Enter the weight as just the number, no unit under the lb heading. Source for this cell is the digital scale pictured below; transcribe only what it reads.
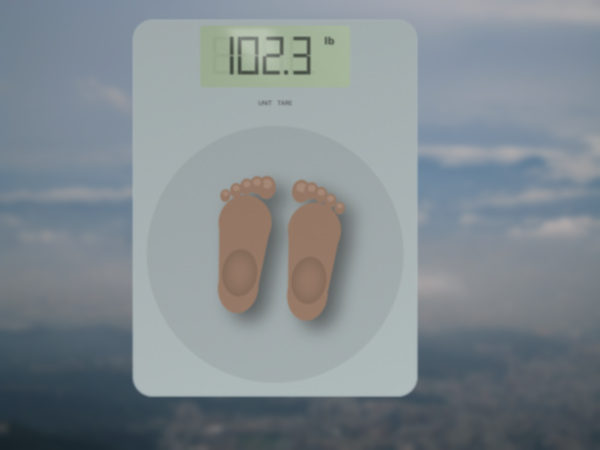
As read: 102.3
